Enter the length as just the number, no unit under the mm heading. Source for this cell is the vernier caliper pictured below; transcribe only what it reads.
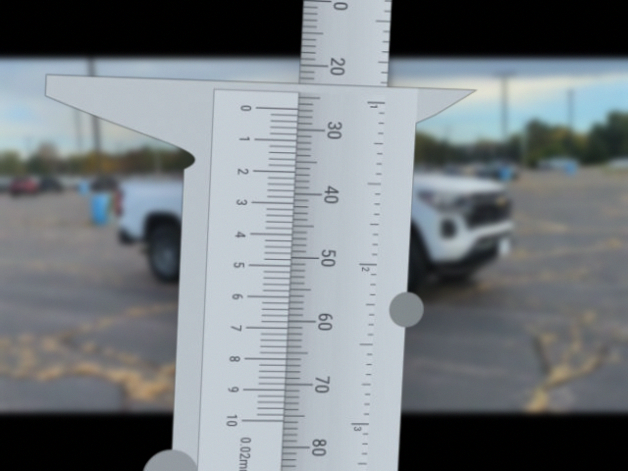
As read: 26.8
